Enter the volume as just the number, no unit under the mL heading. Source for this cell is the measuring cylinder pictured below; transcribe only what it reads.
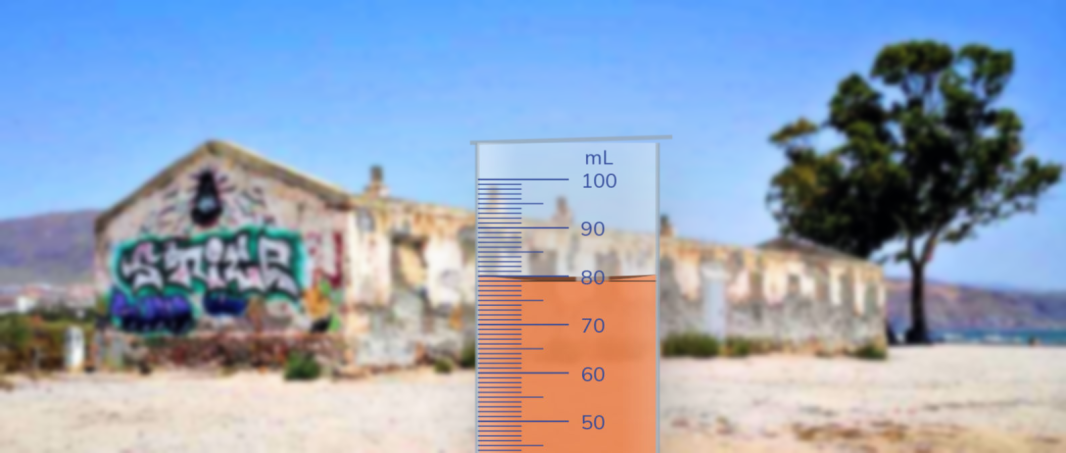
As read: 79
